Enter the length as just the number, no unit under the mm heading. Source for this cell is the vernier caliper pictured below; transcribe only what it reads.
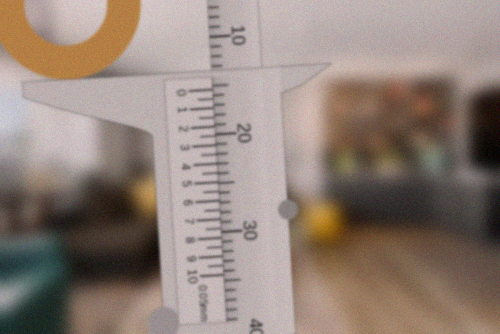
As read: 15.4
